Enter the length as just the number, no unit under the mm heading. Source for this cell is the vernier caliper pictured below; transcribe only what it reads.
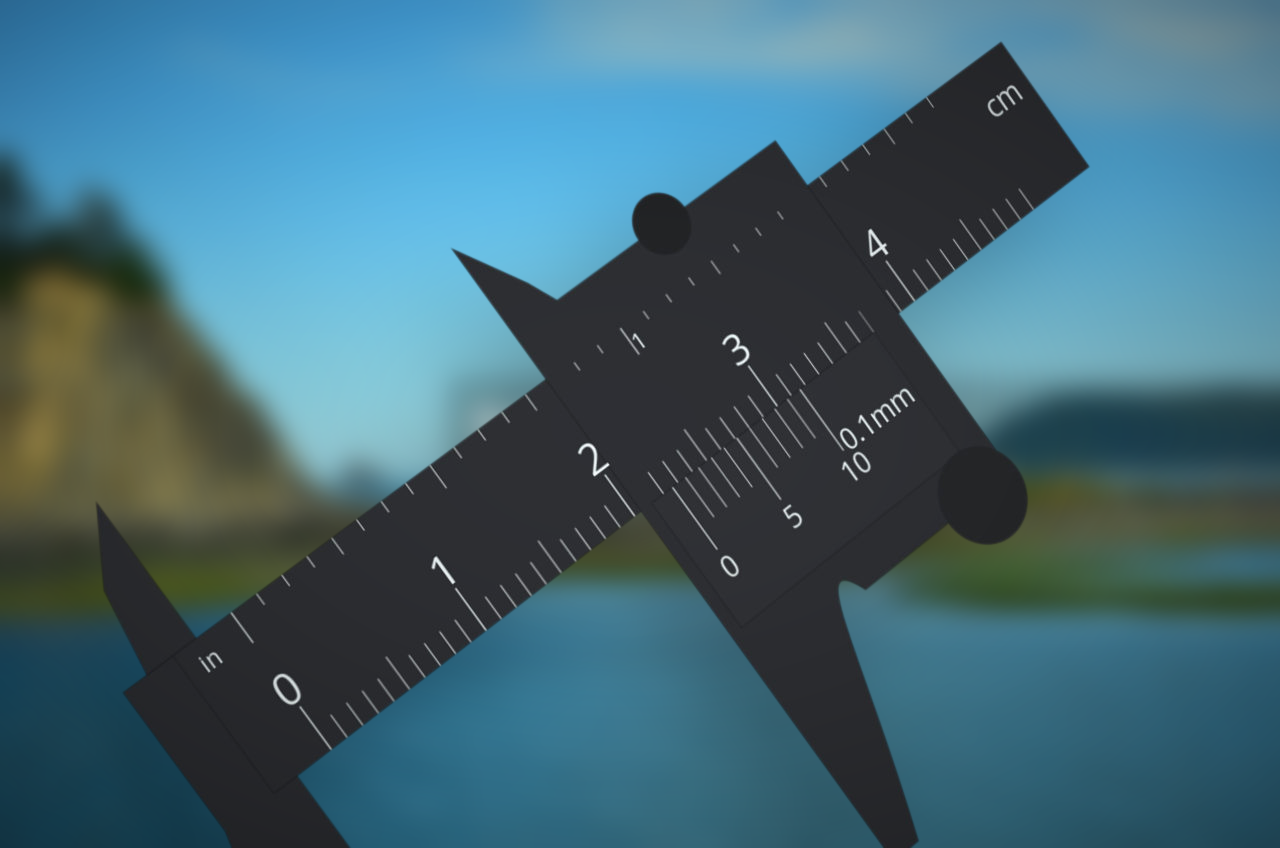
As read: 22.6
